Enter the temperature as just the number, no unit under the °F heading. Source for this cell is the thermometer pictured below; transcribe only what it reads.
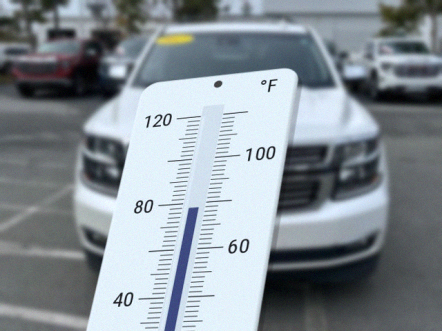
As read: 78
